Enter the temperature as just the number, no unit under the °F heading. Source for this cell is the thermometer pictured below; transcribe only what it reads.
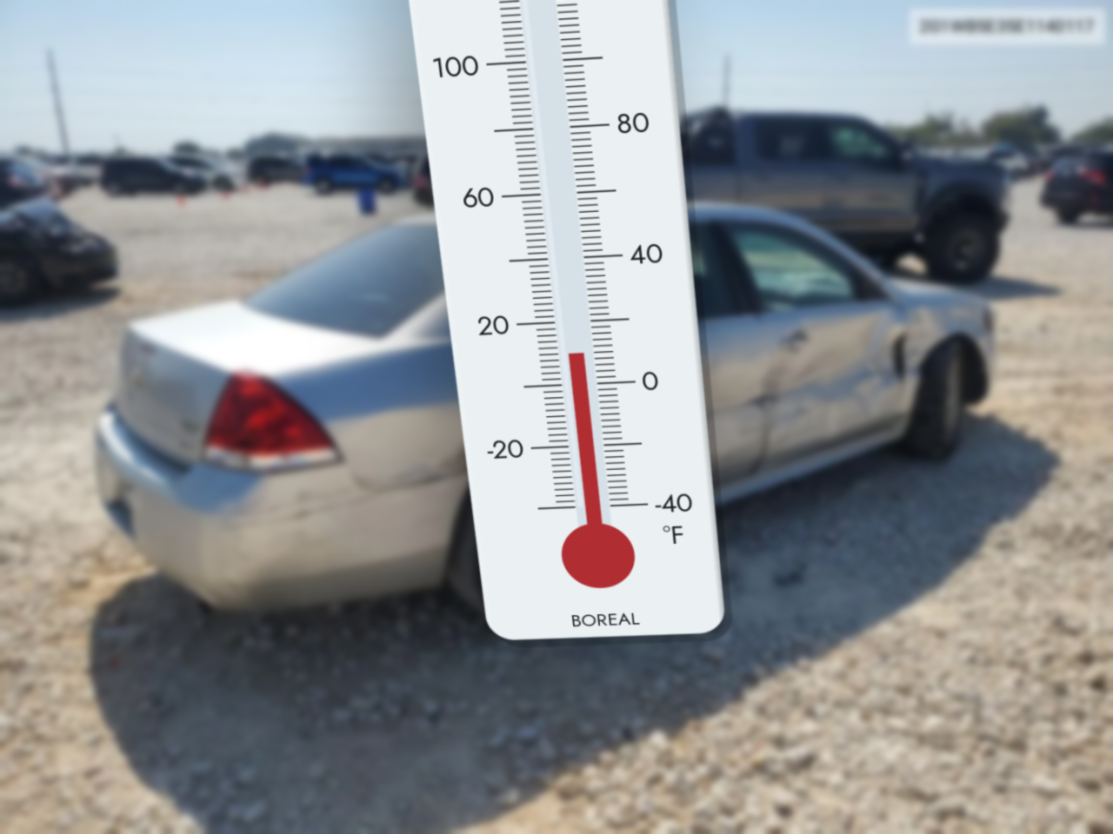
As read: 10
